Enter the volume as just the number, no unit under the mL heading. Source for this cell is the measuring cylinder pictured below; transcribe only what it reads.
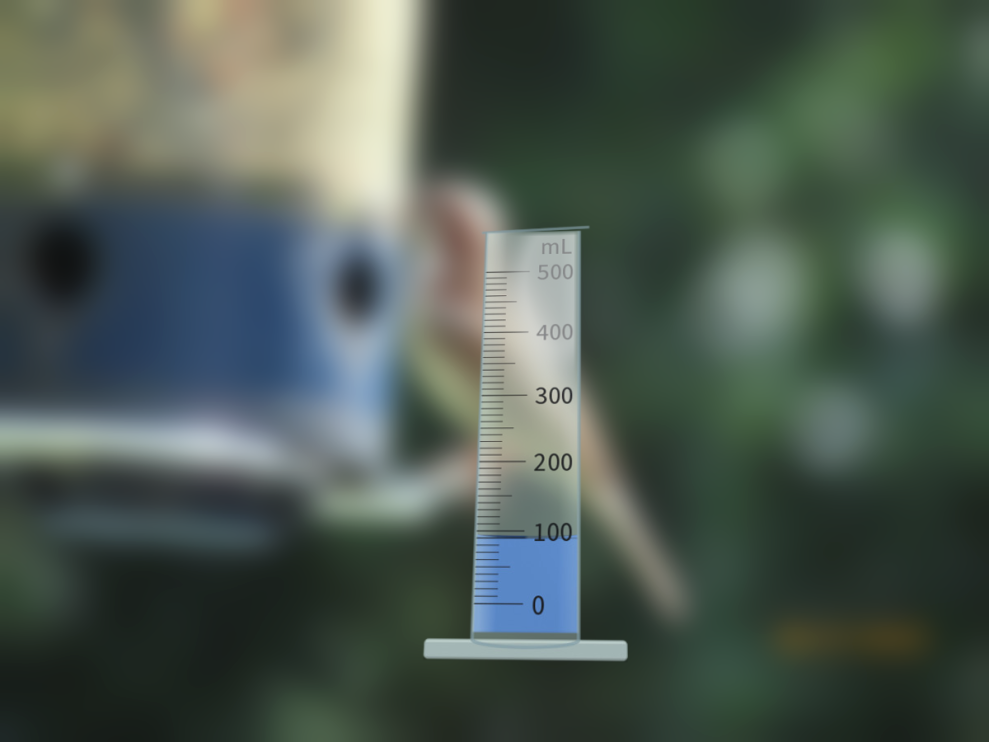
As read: 90
